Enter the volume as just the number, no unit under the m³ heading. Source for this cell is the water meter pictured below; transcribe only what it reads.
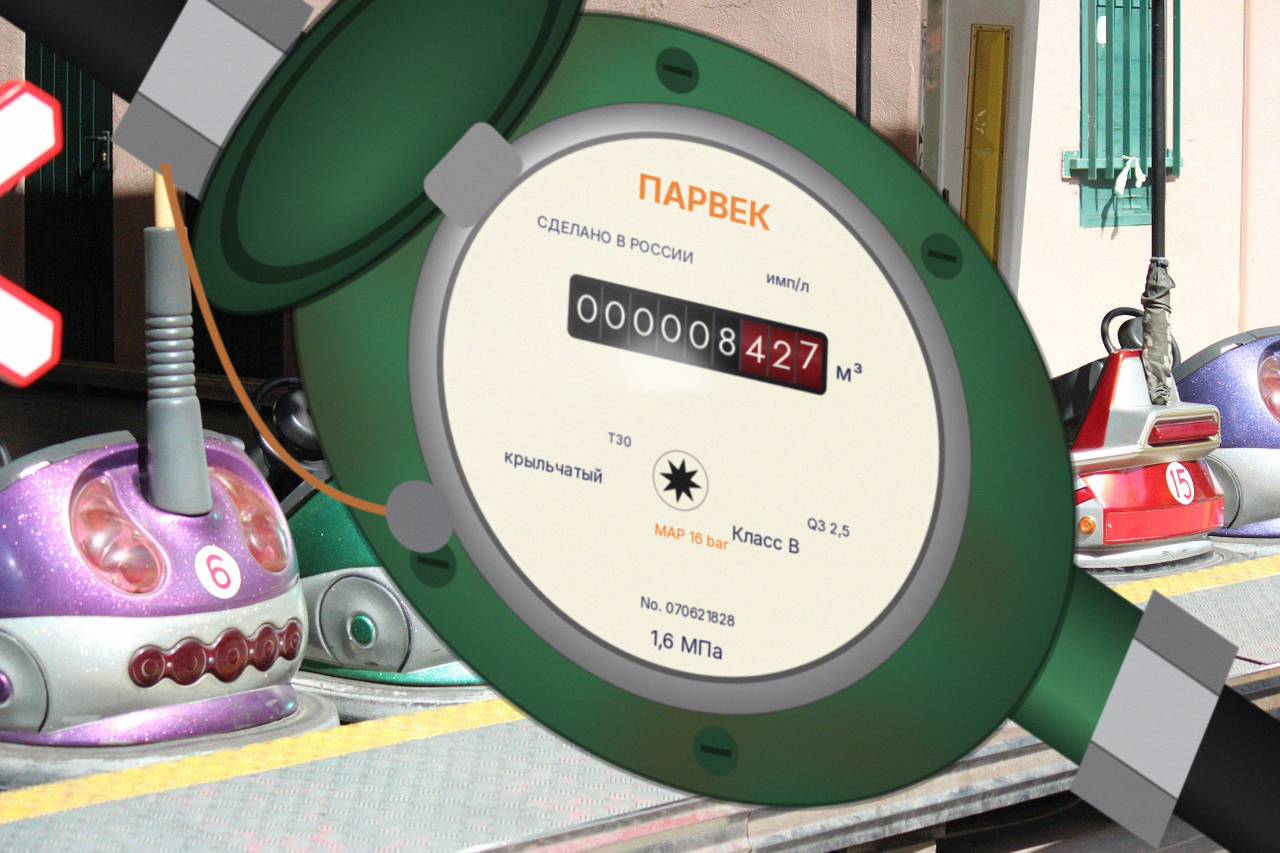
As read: 8.427
